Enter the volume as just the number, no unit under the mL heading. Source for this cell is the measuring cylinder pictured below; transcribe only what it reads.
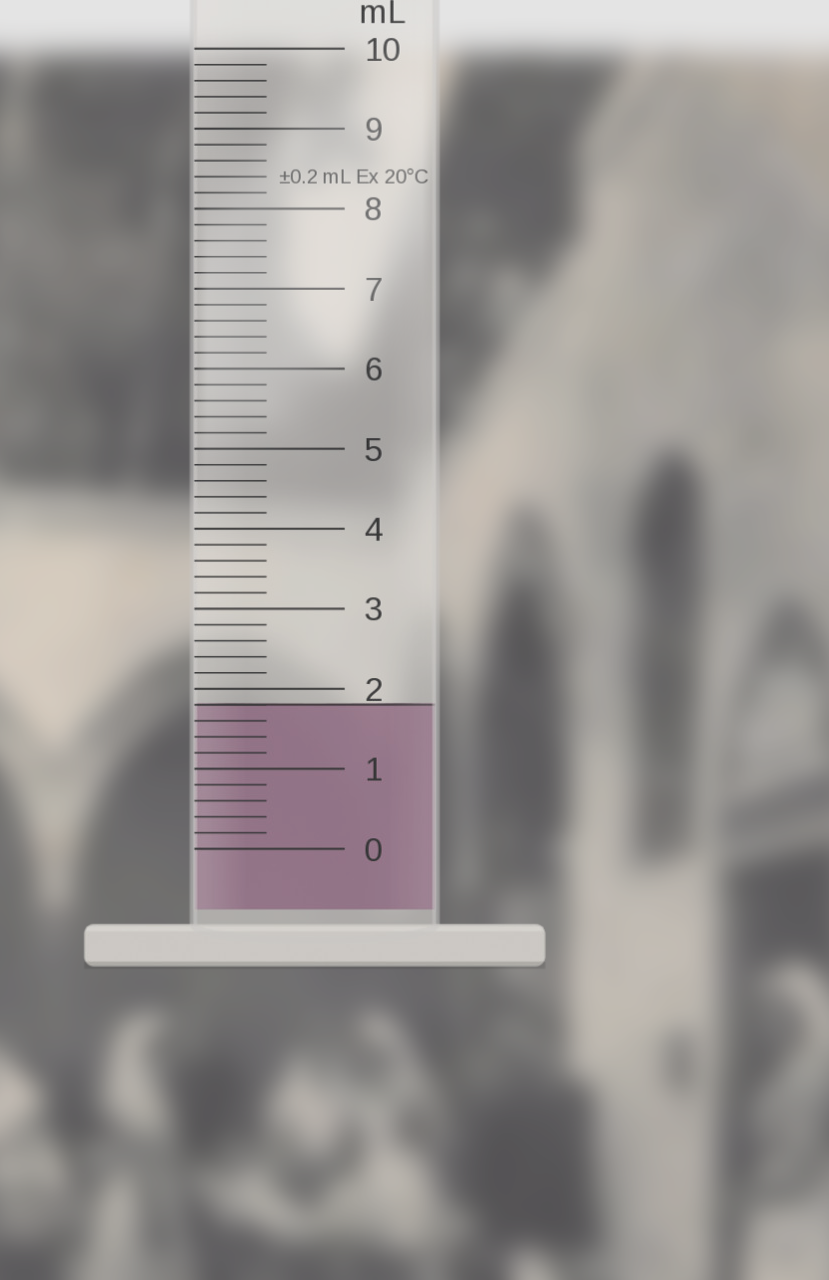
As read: 1.8
